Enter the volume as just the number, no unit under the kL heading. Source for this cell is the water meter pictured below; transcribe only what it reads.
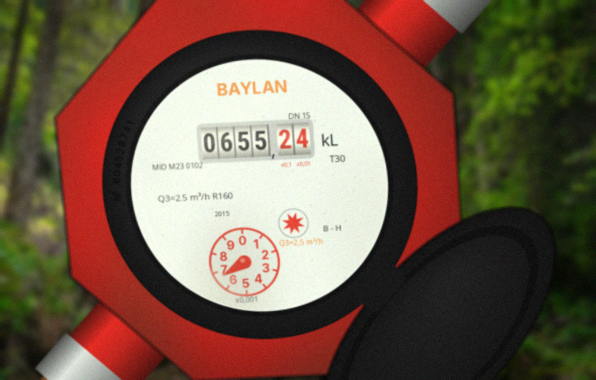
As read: 655.246
